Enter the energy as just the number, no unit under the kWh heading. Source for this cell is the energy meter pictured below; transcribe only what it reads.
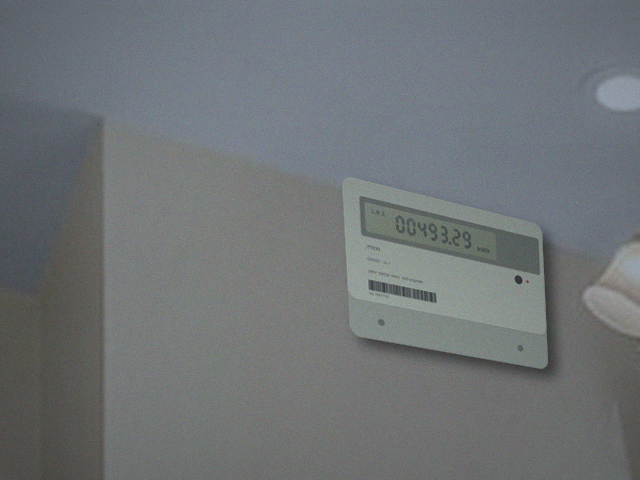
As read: 493.29
